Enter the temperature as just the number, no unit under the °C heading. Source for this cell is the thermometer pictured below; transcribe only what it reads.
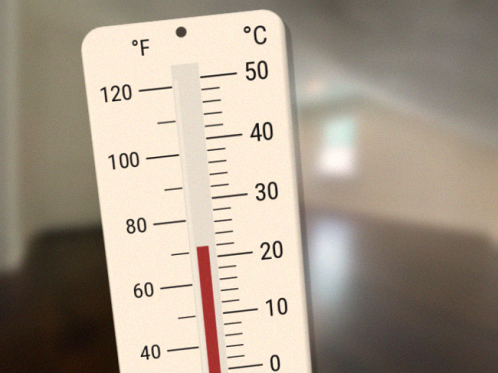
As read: 22
